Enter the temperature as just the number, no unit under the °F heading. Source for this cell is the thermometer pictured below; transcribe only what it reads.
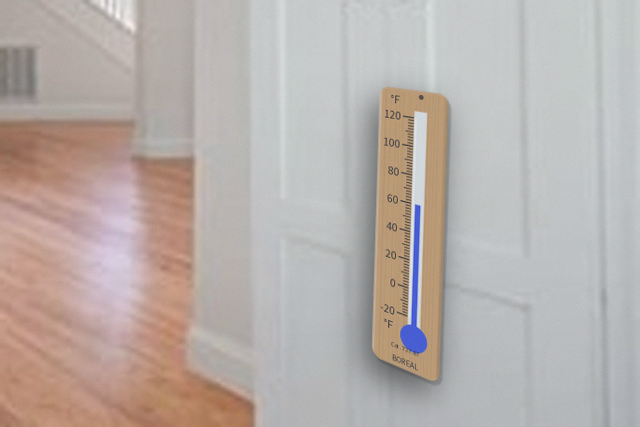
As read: 60
